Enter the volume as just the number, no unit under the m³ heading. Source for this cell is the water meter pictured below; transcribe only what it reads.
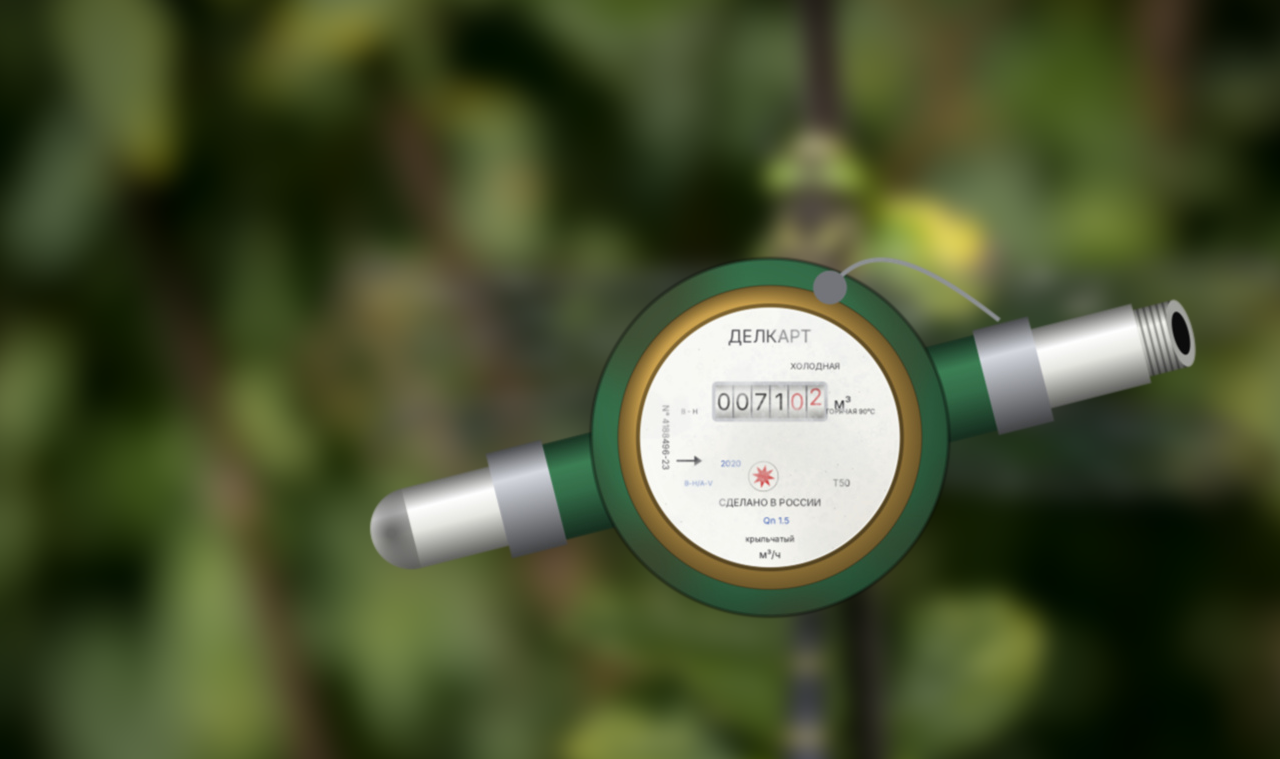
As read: 71.02
